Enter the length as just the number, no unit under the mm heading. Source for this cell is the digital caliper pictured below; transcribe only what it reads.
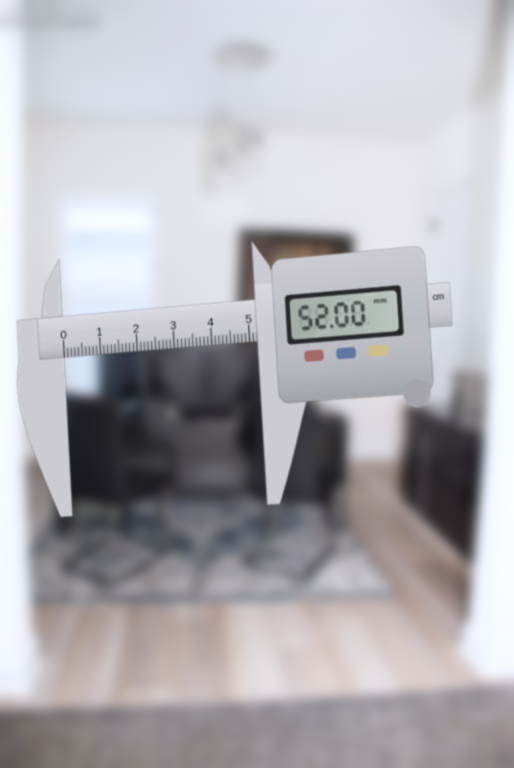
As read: 52.00
